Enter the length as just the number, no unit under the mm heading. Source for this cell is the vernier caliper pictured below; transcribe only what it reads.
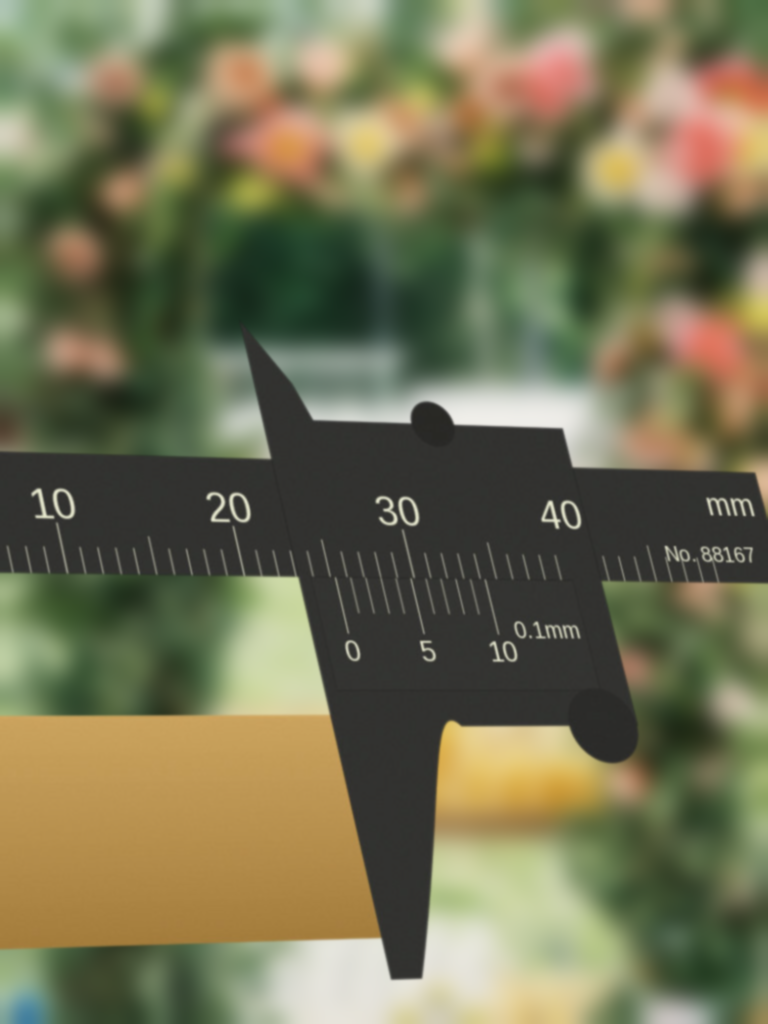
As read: 25.3
